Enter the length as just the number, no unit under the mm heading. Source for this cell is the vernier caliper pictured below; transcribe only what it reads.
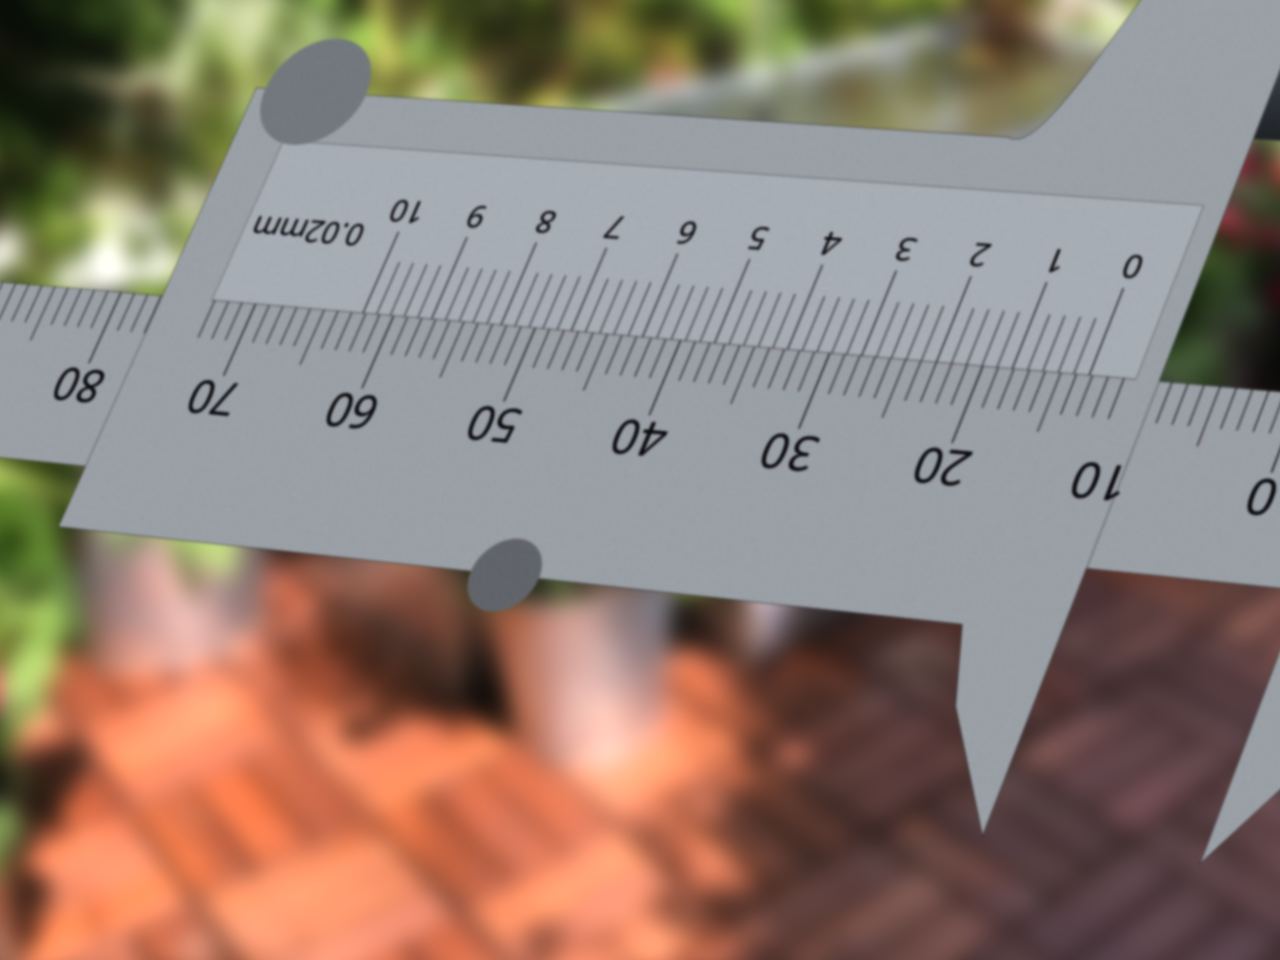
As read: 13.2
